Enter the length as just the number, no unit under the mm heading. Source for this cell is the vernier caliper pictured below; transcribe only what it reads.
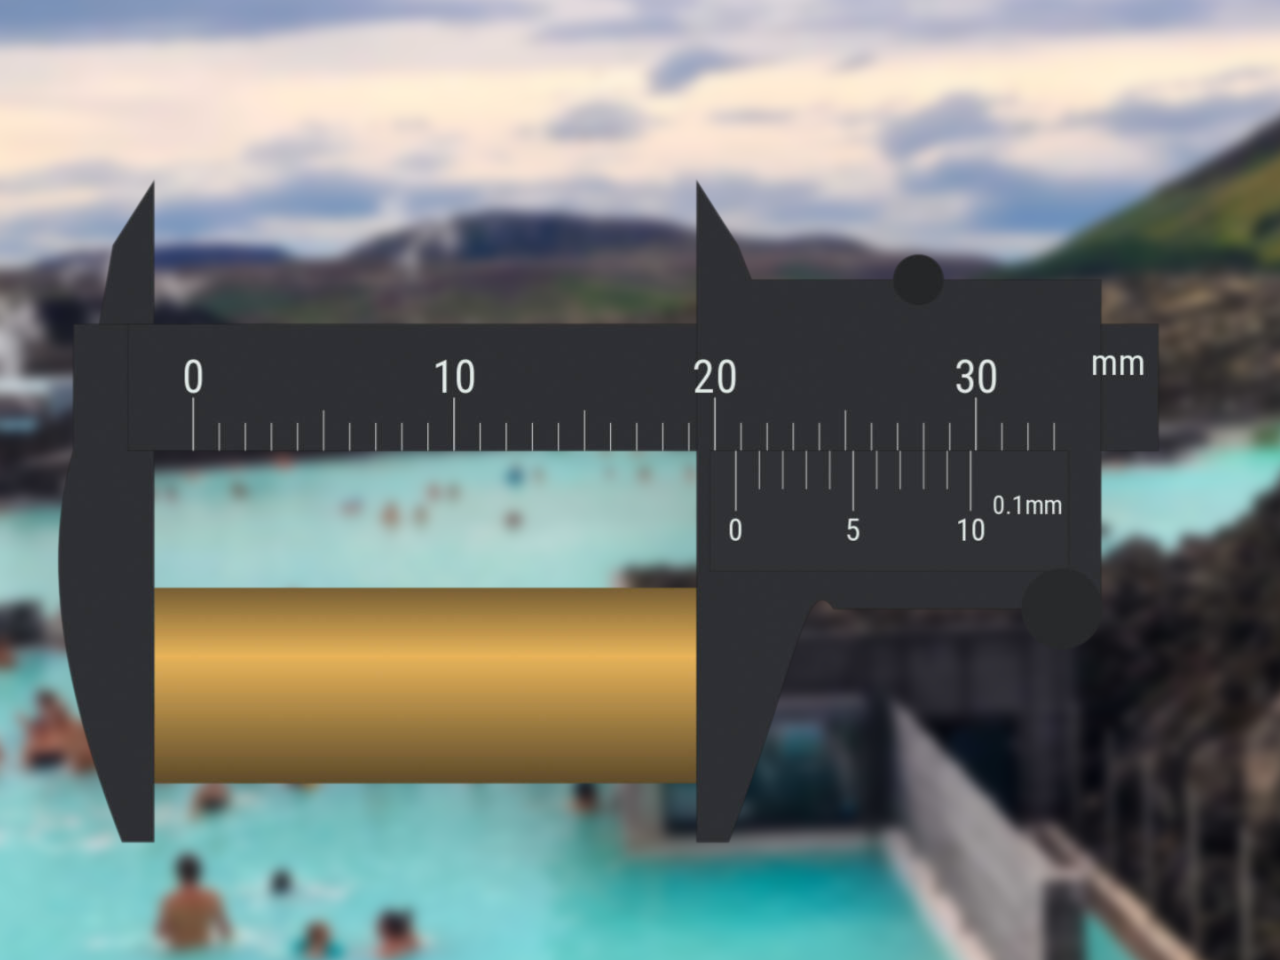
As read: 20.8
